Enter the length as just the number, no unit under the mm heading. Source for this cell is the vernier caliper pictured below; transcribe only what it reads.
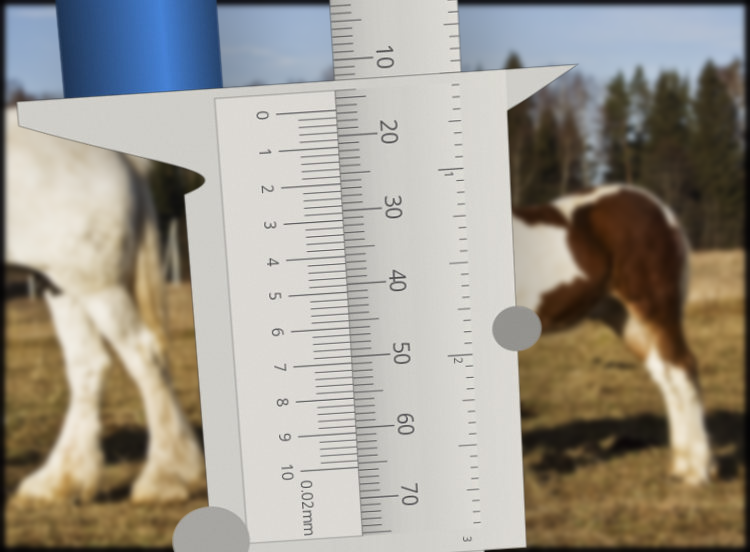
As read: 16.6
